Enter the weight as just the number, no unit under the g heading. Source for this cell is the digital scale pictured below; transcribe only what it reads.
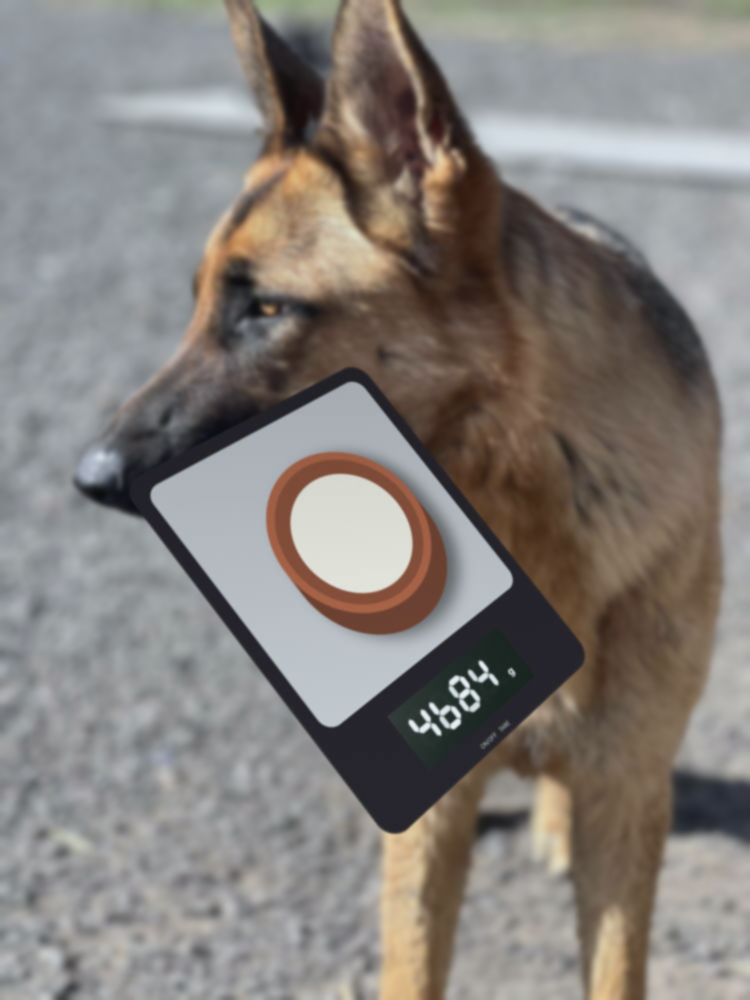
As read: 4684
